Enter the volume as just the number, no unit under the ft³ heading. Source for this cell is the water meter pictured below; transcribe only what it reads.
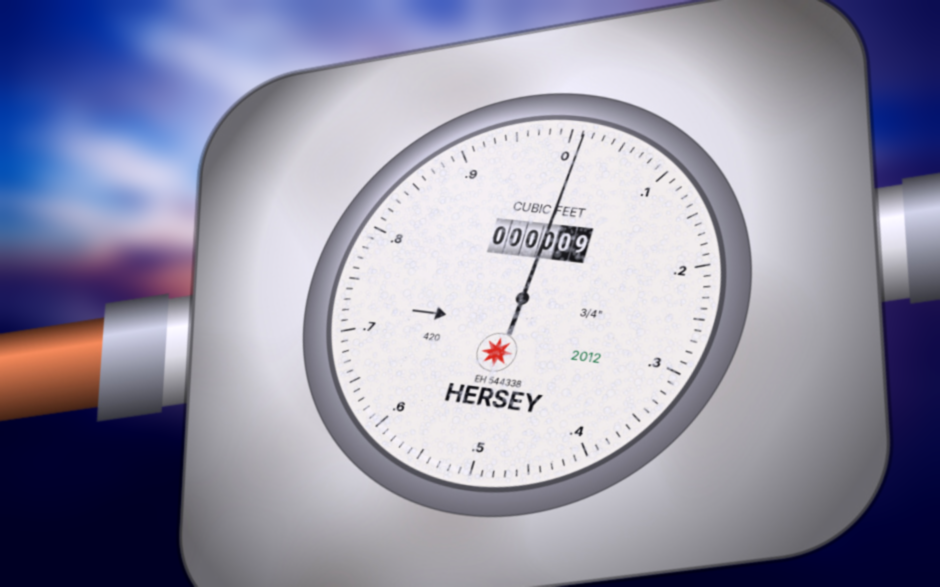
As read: 9.01
